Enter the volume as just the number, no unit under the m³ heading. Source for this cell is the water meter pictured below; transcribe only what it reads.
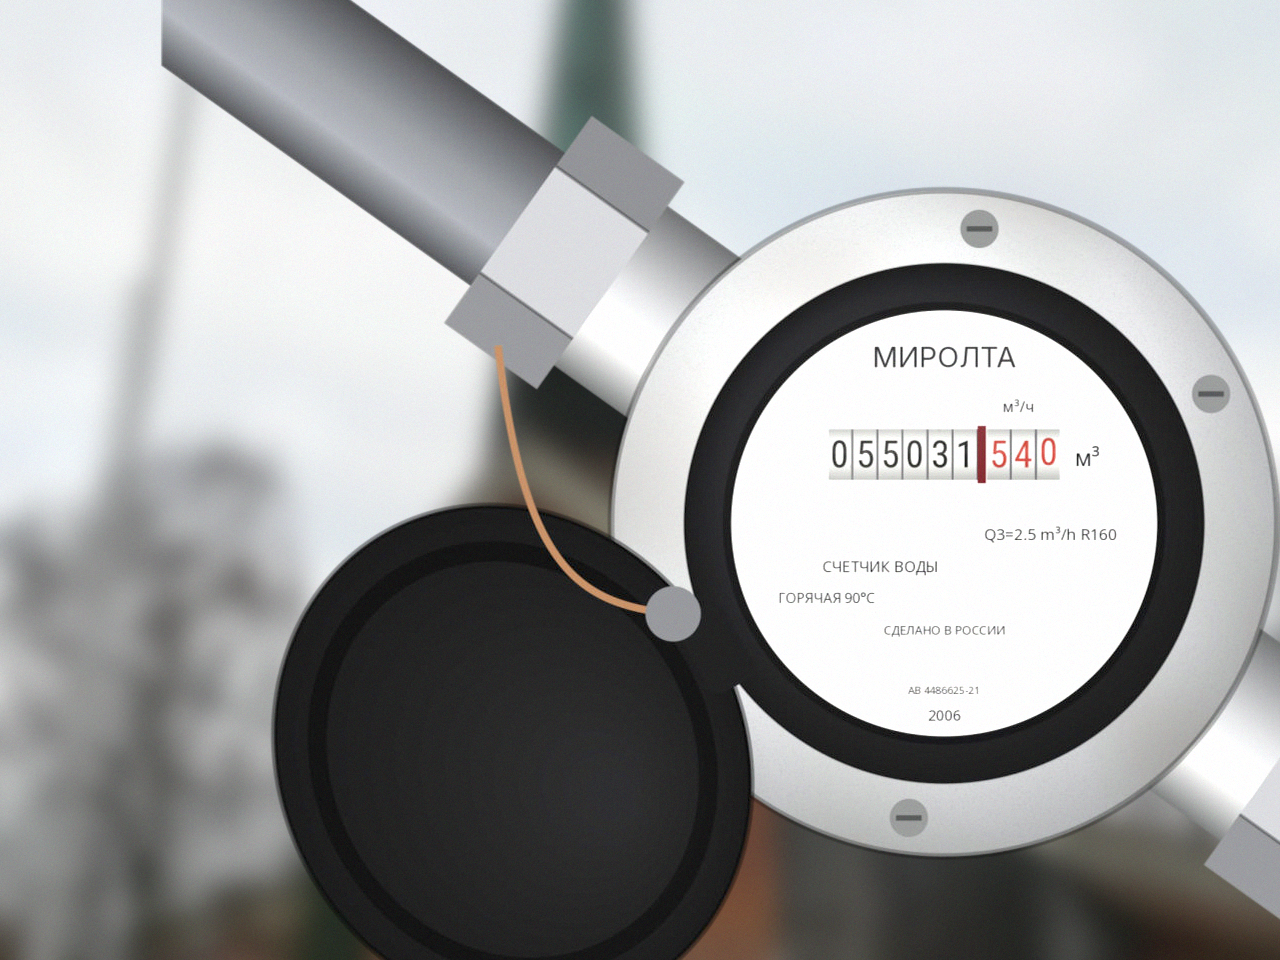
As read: 55031.540
